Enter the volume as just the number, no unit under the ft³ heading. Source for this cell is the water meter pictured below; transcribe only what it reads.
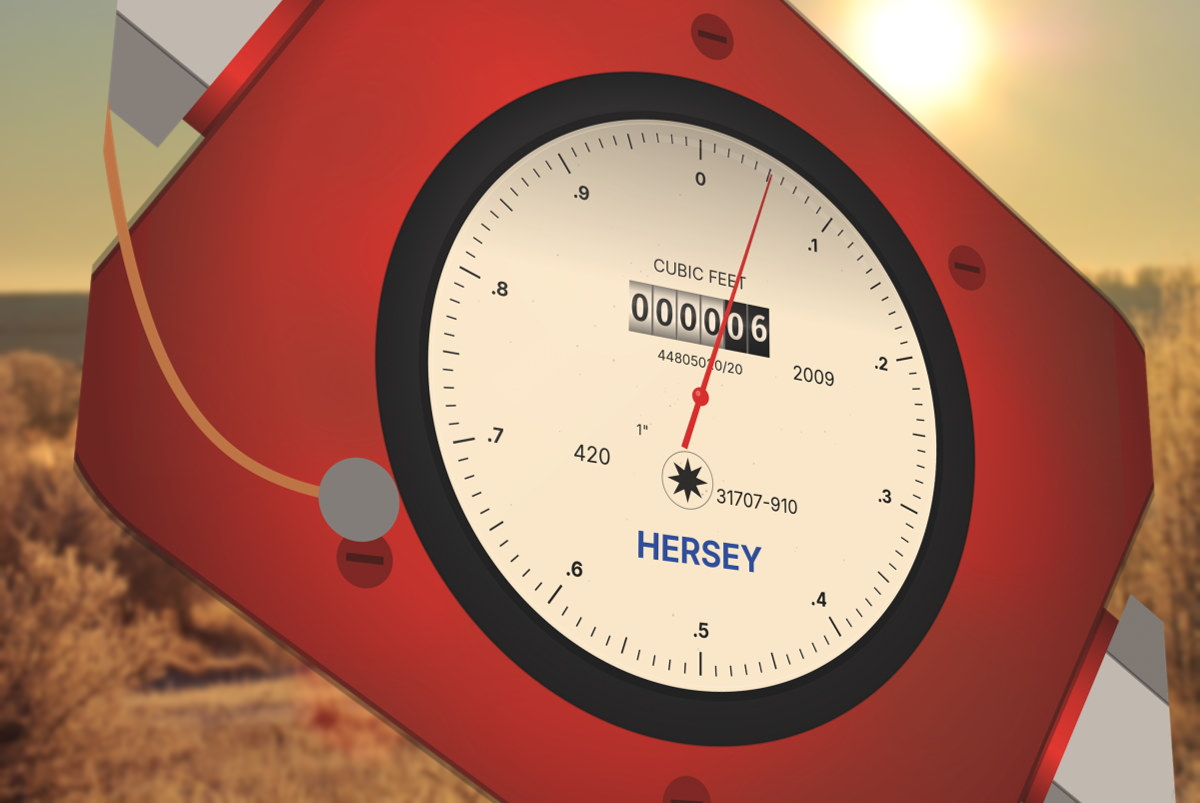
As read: 6.05
